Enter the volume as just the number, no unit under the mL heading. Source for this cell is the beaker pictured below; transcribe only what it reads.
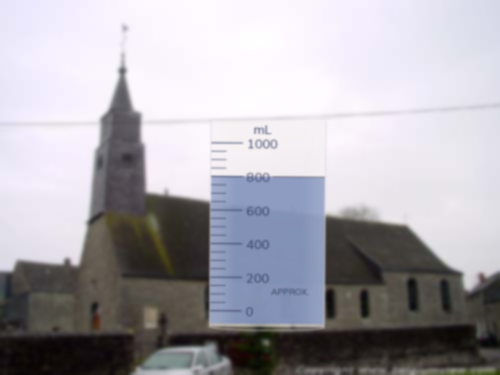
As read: 800
